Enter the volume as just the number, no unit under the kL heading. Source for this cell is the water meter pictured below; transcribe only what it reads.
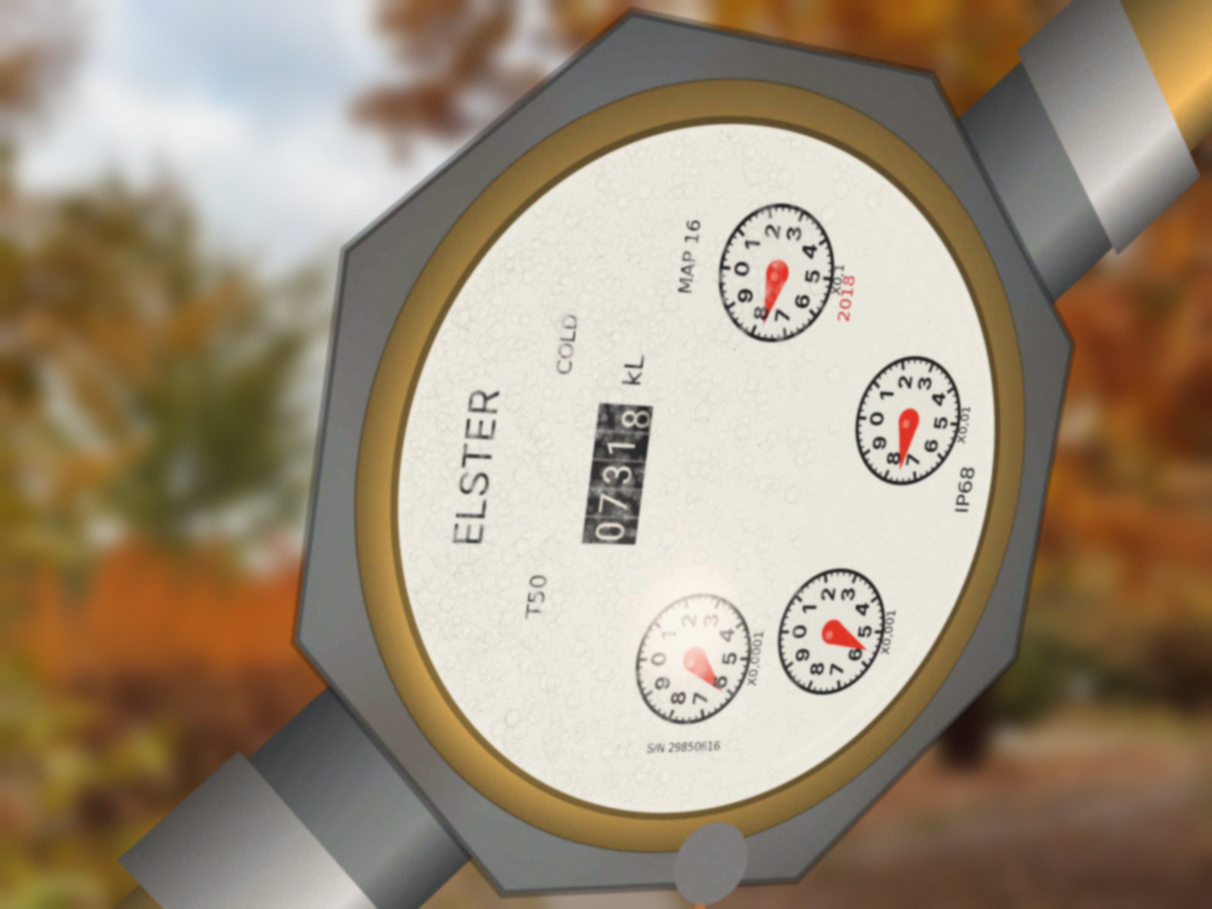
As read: 7317.7756
